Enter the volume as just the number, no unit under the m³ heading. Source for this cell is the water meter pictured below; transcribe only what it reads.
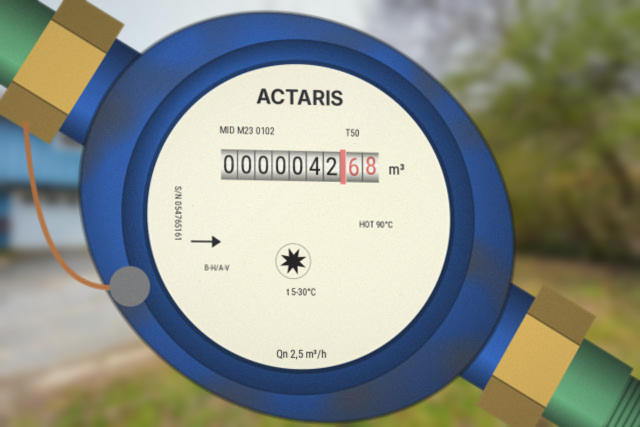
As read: 42.68
